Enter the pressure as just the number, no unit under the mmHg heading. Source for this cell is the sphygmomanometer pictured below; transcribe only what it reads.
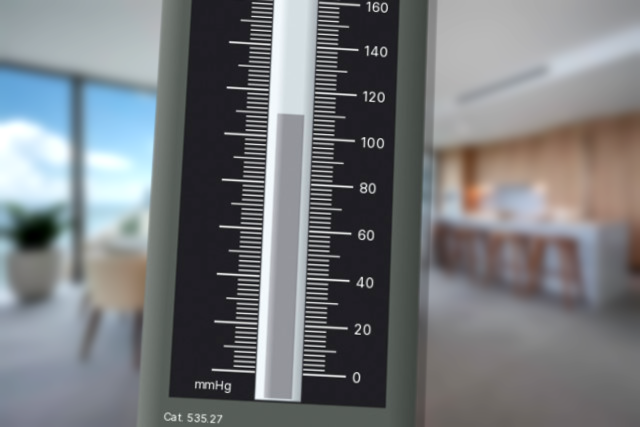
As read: 110
